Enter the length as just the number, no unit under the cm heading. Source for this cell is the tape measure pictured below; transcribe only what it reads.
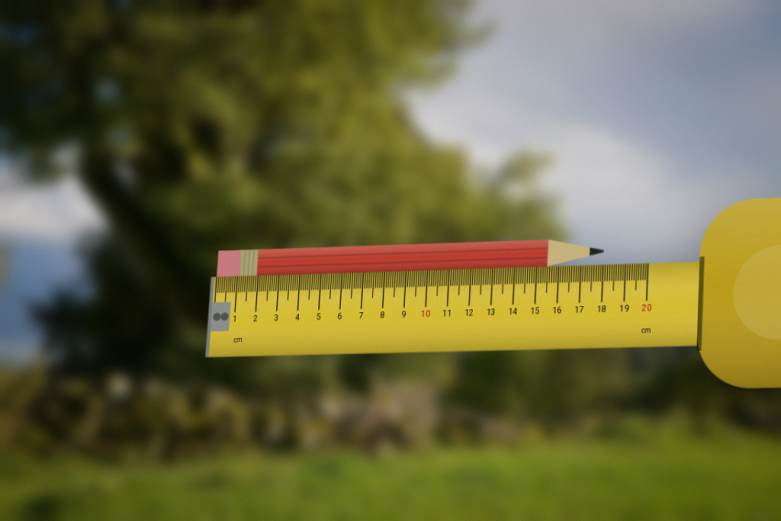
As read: 18
